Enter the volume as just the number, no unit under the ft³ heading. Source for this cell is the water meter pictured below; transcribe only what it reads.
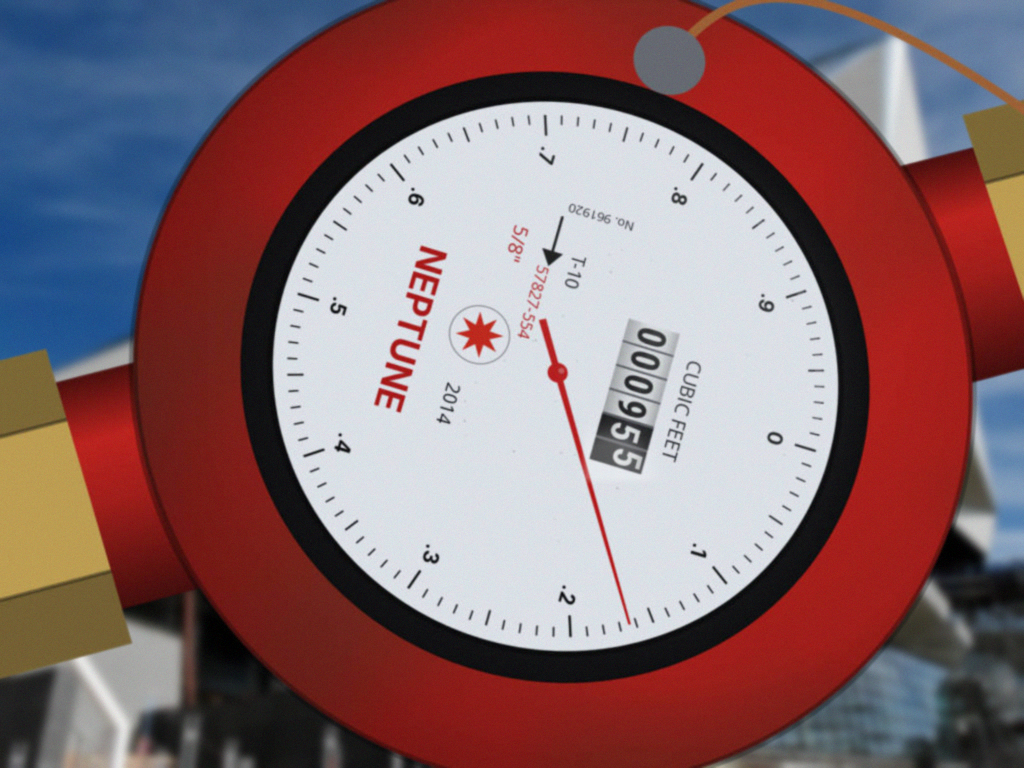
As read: 955.16
